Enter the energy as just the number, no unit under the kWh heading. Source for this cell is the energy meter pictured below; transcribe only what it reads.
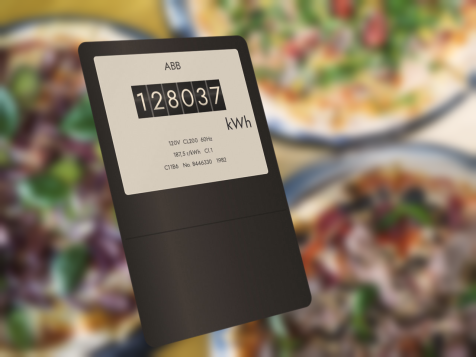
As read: 128037
